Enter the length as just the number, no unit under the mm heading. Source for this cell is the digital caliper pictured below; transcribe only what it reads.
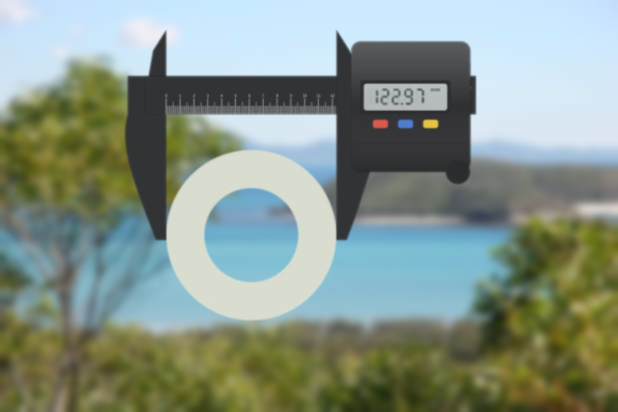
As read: 122.97
